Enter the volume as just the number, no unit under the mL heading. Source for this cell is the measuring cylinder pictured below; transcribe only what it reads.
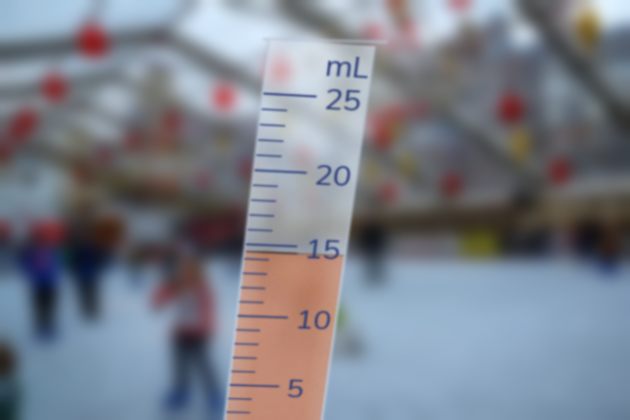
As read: 14.5
